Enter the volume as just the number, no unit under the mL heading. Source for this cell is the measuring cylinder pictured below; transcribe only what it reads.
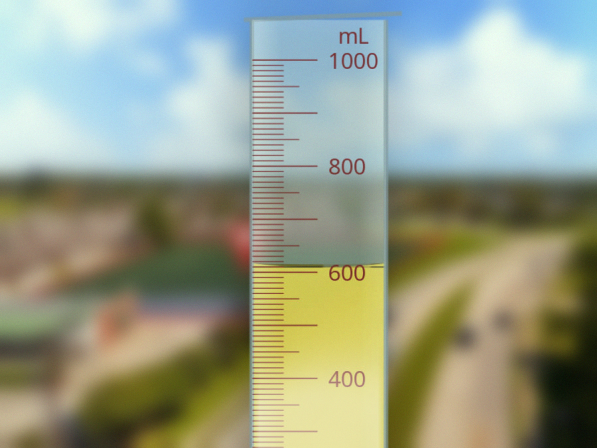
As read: 610
